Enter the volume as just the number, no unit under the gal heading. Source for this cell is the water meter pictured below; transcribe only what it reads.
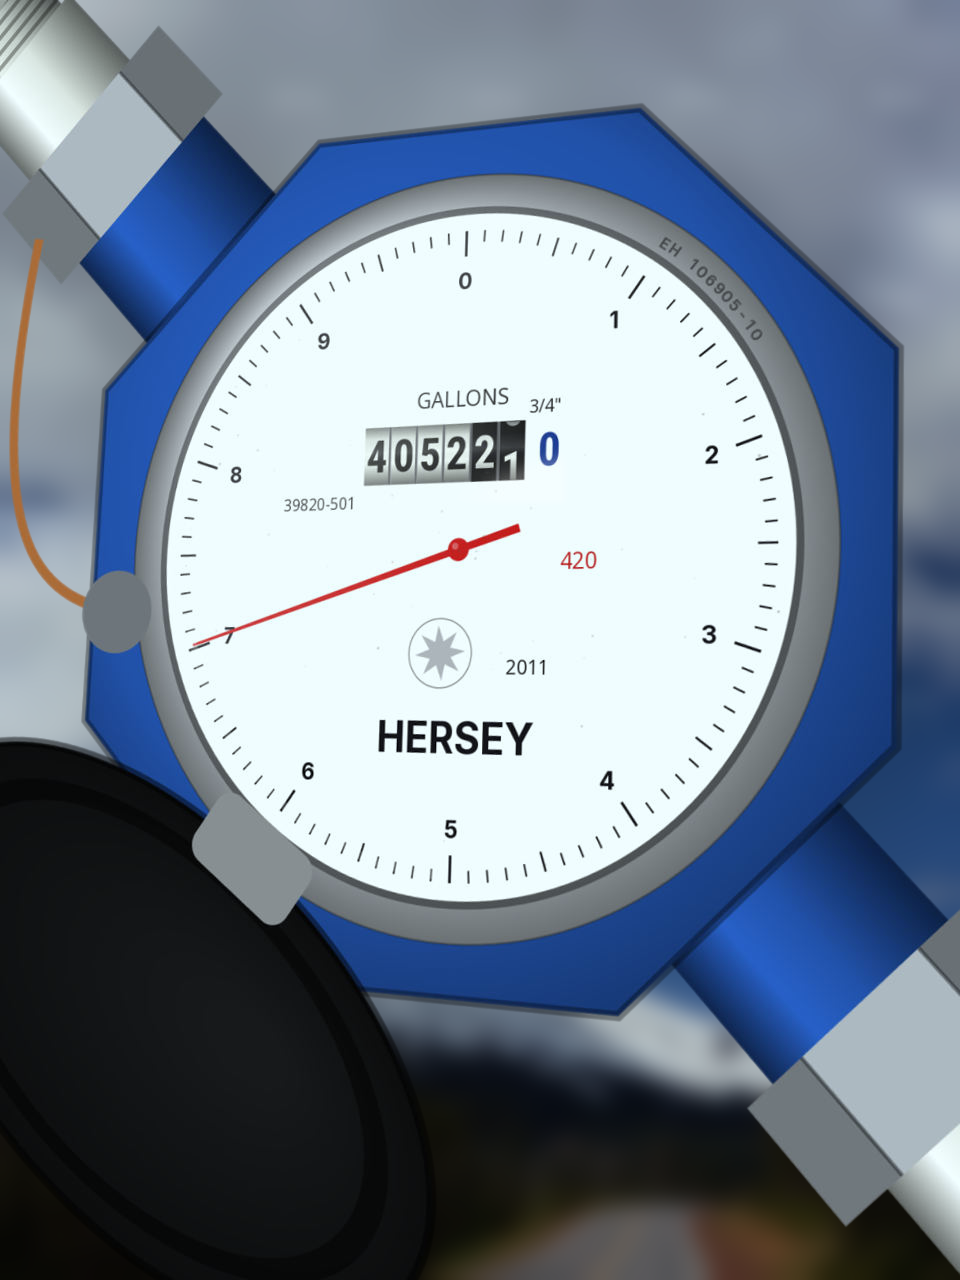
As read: 4052207.0
